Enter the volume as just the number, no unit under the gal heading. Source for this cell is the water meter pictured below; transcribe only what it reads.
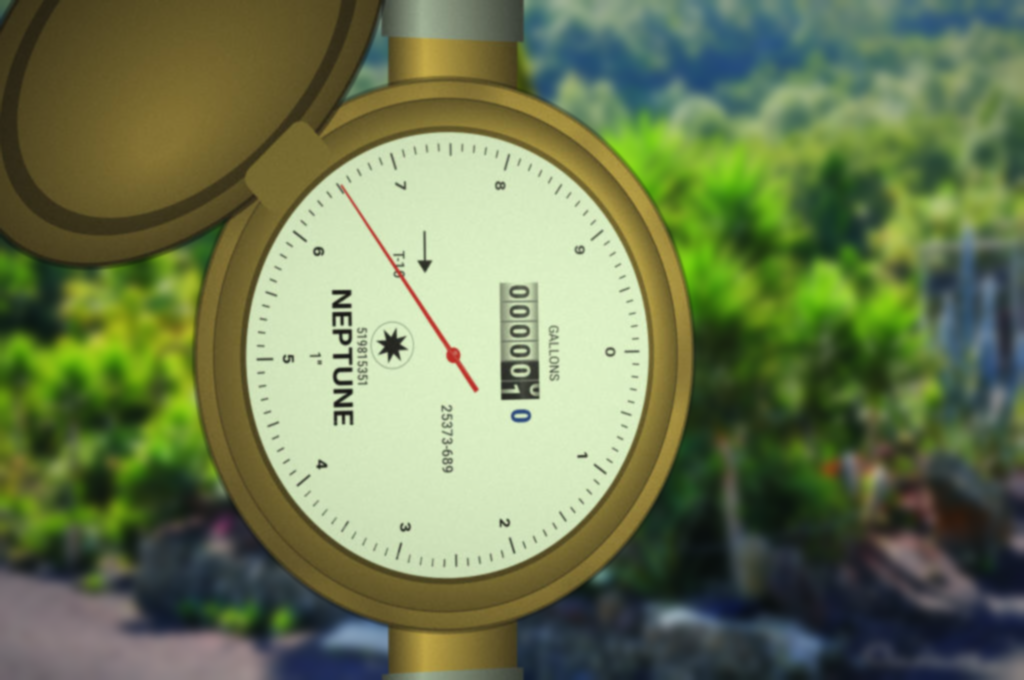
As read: 6.5
